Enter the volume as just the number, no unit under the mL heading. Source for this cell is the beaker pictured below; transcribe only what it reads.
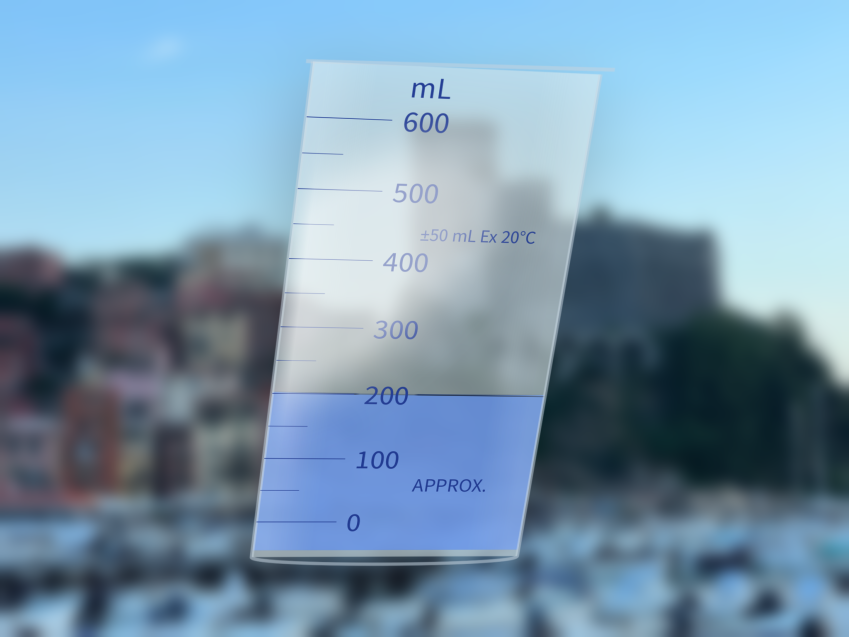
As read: 200
